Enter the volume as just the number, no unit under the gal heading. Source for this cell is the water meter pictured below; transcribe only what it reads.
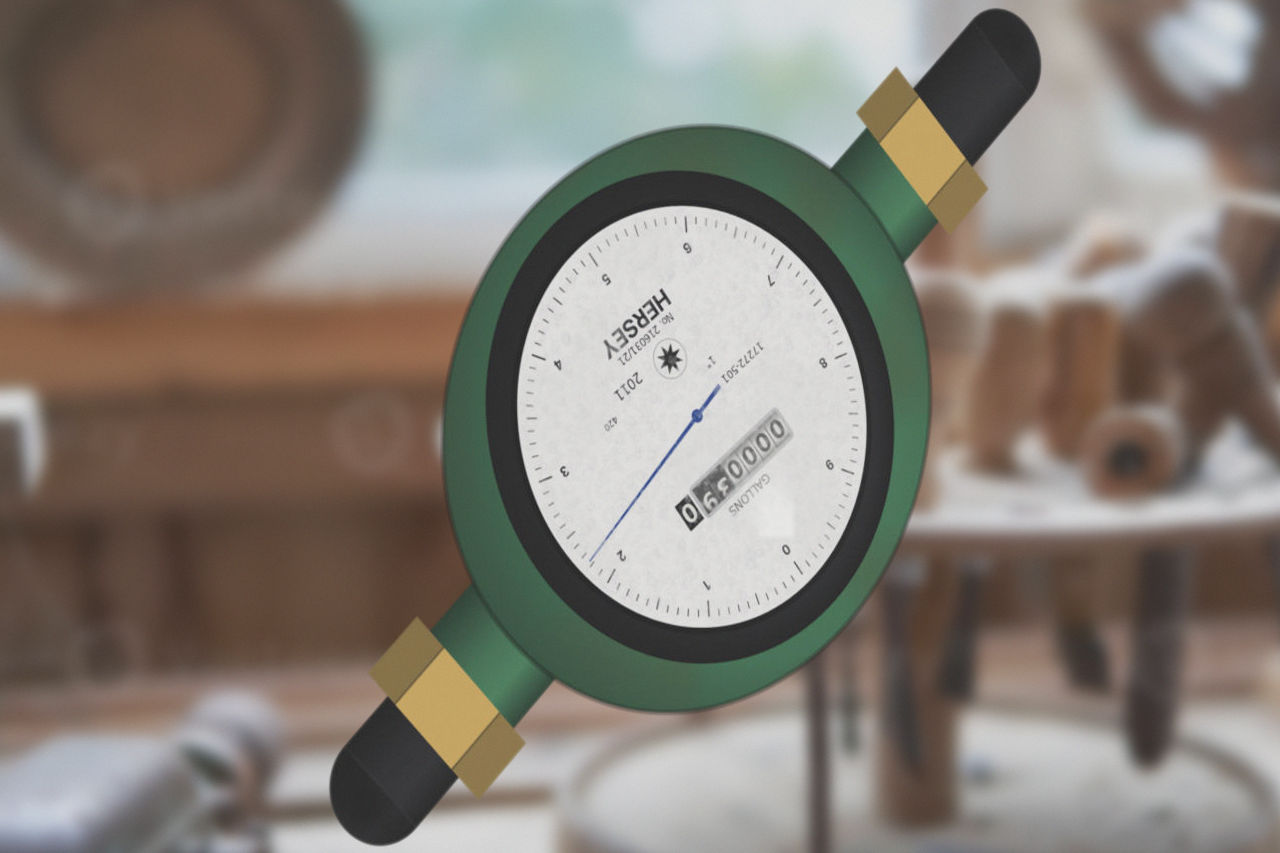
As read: 392.2
